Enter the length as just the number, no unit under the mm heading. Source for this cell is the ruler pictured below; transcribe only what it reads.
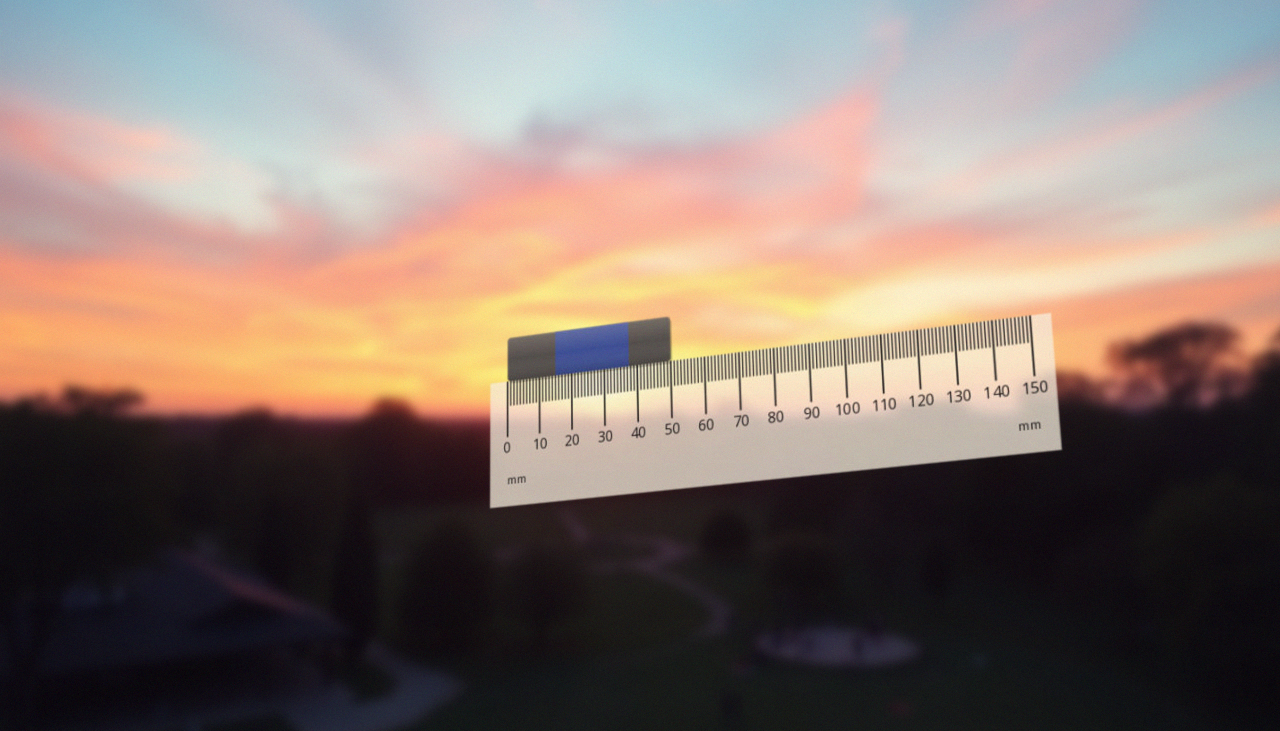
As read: 50
